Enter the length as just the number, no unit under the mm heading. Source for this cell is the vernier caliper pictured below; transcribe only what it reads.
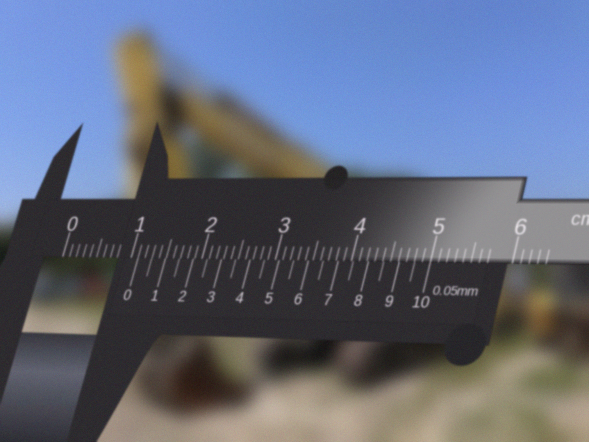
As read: 11.0
